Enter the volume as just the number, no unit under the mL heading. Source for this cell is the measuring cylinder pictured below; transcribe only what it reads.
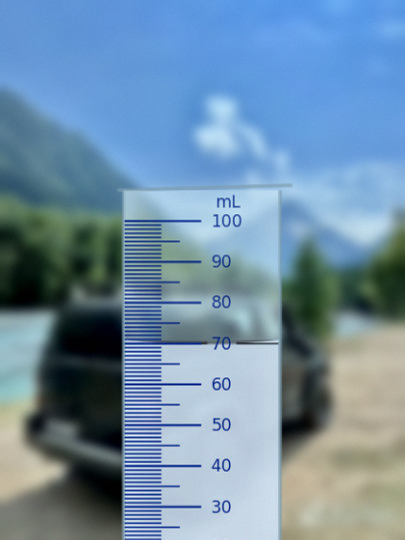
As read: 70
